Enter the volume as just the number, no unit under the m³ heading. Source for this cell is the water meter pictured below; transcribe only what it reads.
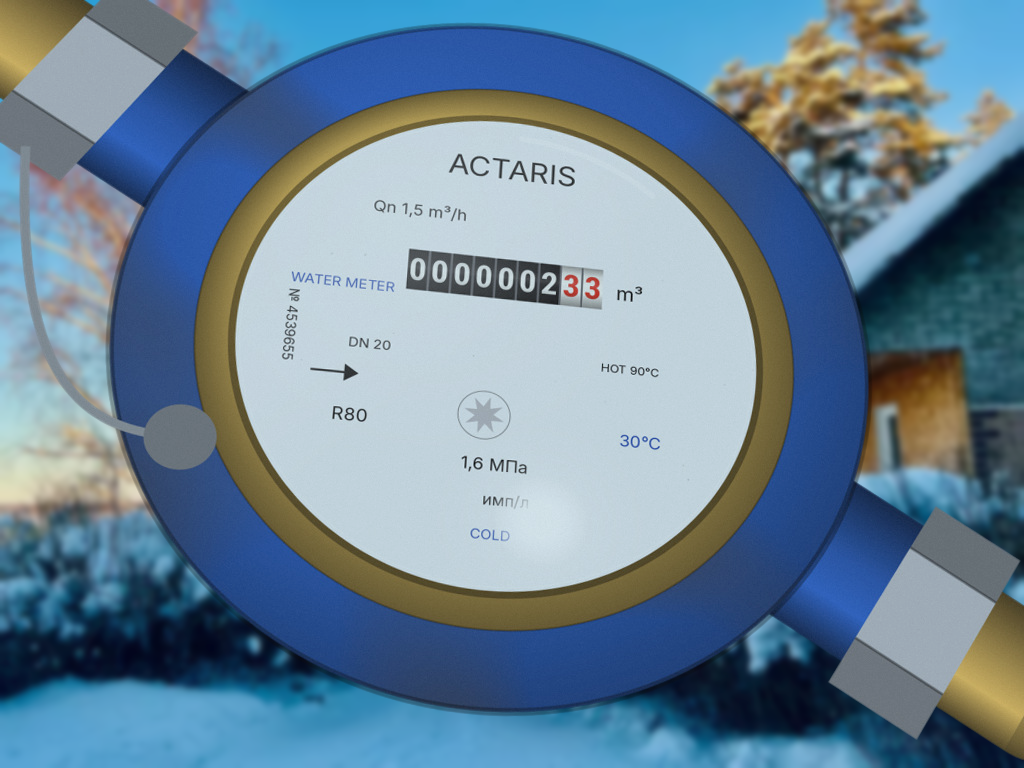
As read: 2.33
